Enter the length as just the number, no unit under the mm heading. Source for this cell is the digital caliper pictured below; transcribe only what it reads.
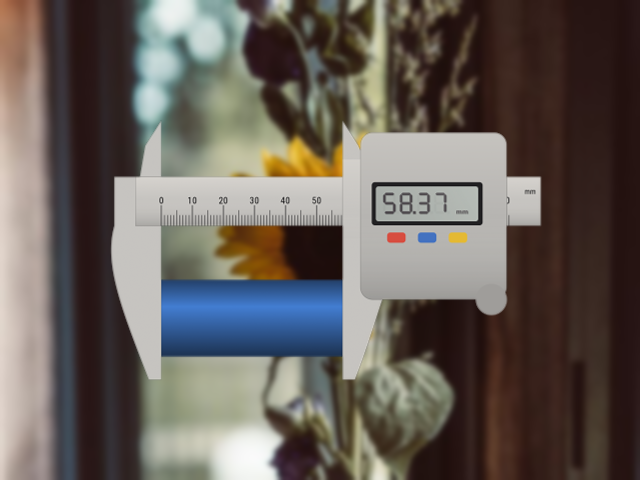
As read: 58.37
